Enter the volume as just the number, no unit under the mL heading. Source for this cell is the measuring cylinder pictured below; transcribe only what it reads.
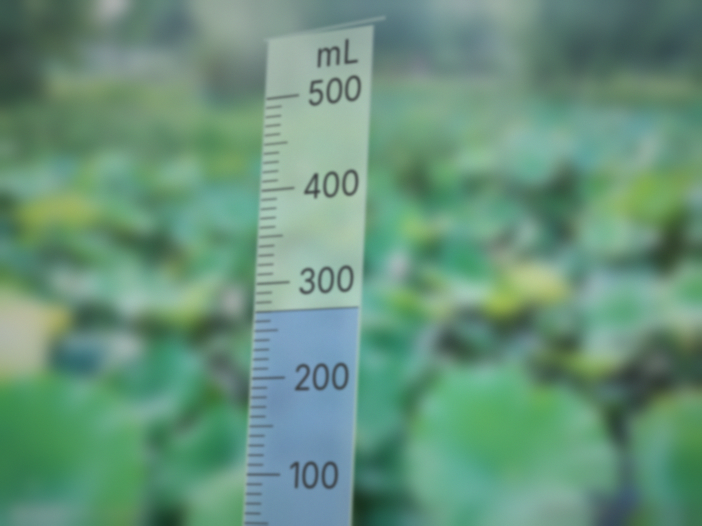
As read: 270
